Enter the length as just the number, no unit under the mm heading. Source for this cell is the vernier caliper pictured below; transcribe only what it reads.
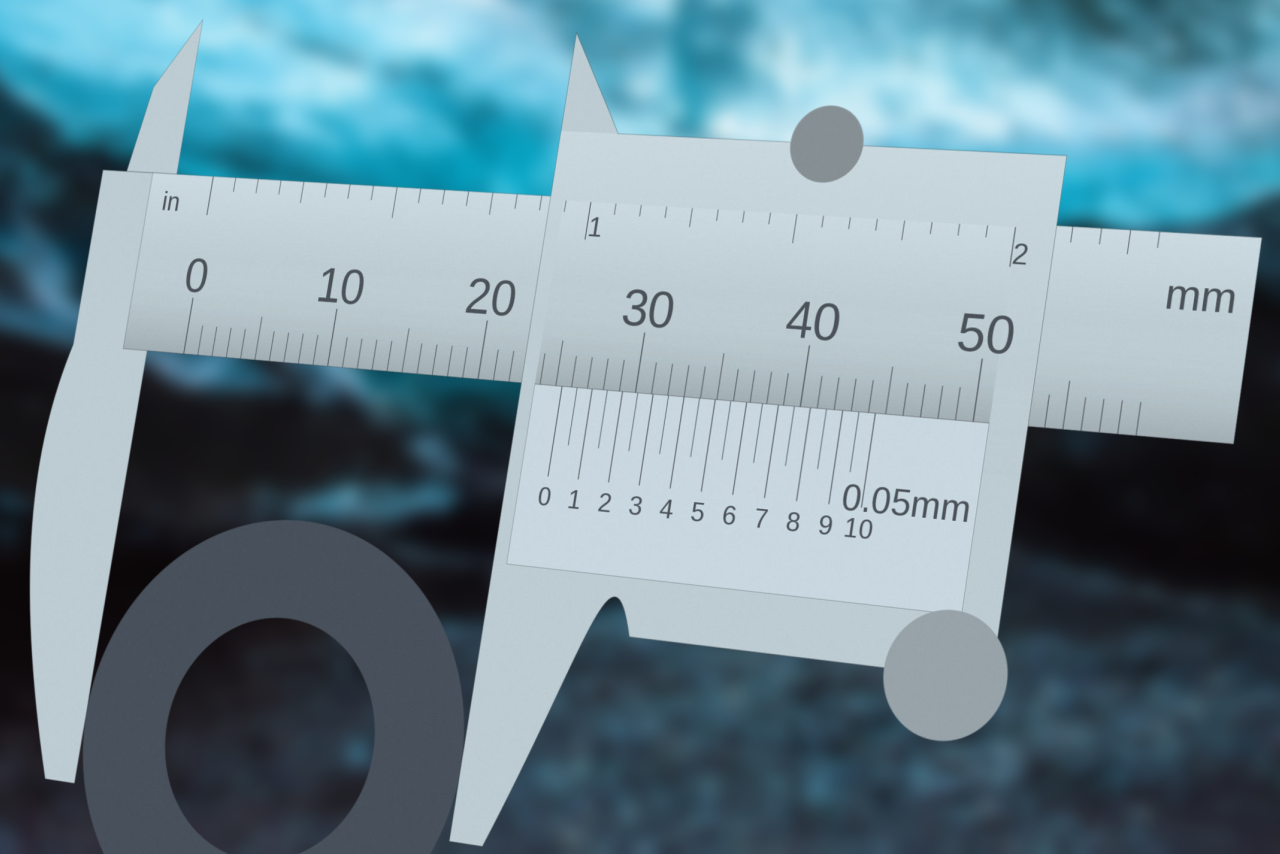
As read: 25.4
